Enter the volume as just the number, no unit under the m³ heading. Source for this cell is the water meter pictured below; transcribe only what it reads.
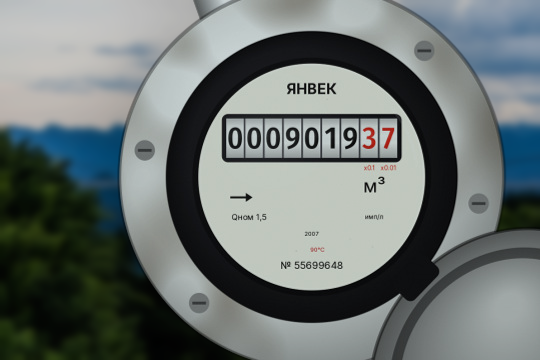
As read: 9019.37
